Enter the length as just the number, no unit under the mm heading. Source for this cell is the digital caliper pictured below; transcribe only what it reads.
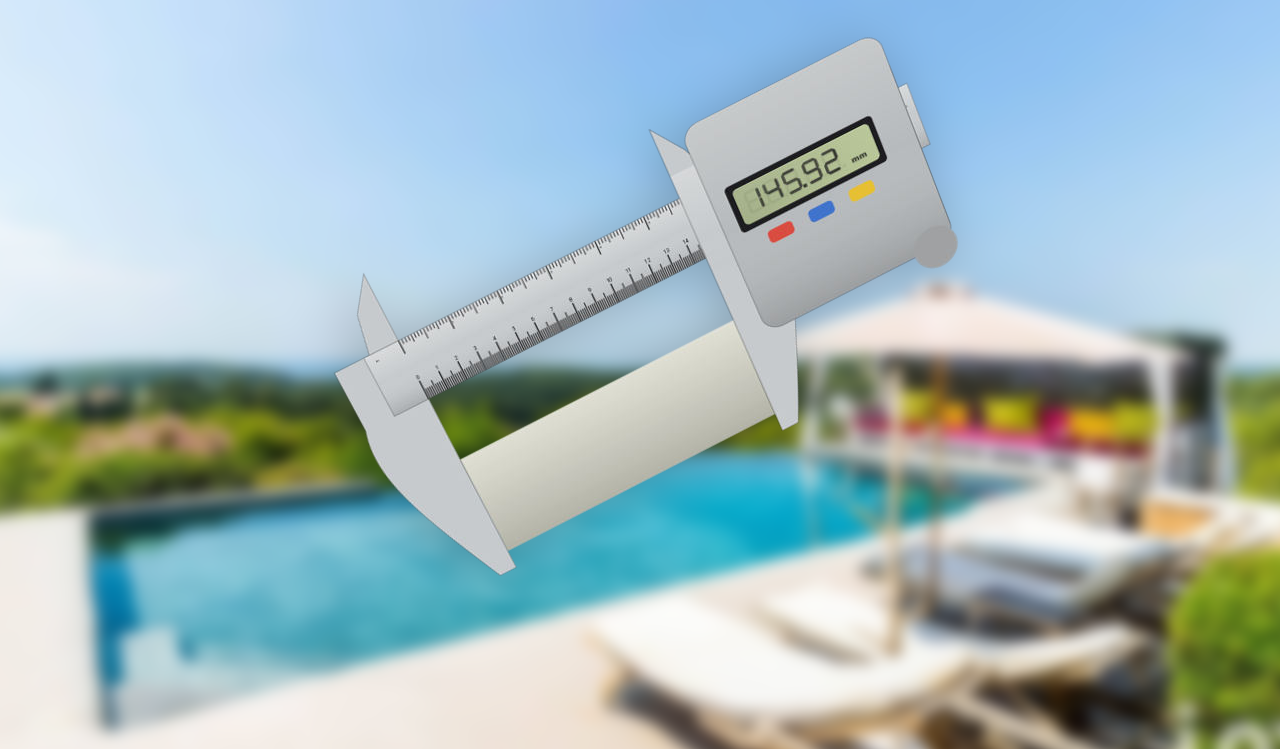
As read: 145.92
